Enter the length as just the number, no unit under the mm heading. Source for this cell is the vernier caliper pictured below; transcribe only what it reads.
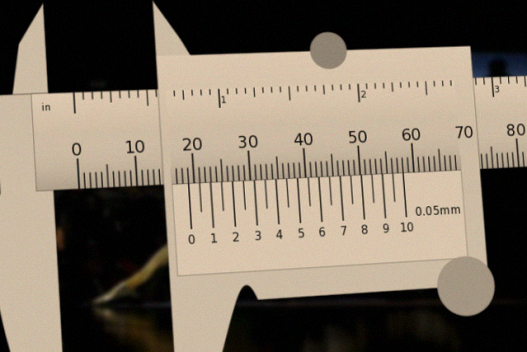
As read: 19.0
